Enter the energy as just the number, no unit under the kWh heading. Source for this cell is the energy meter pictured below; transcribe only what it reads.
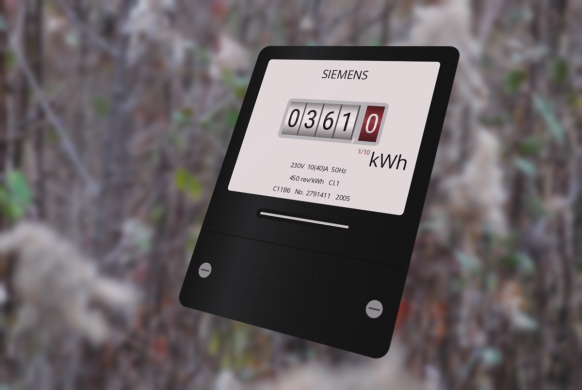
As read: 361.0
